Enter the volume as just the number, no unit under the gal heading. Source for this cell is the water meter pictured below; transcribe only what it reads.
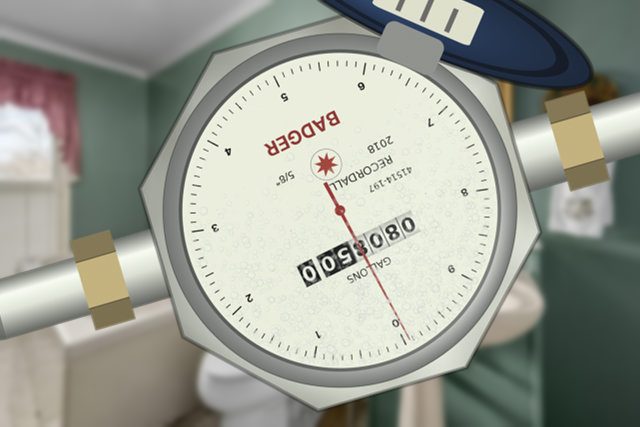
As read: 808499.9
